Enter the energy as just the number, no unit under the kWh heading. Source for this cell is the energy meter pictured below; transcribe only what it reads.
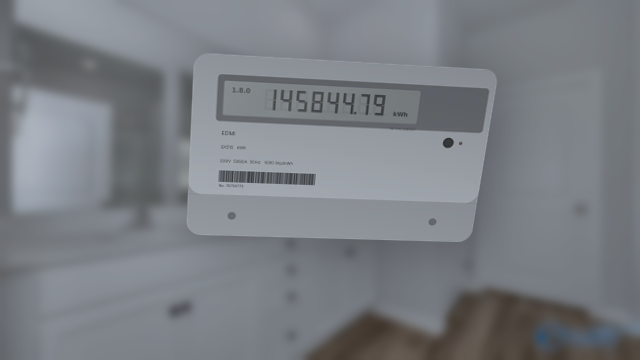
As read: 145844.79
